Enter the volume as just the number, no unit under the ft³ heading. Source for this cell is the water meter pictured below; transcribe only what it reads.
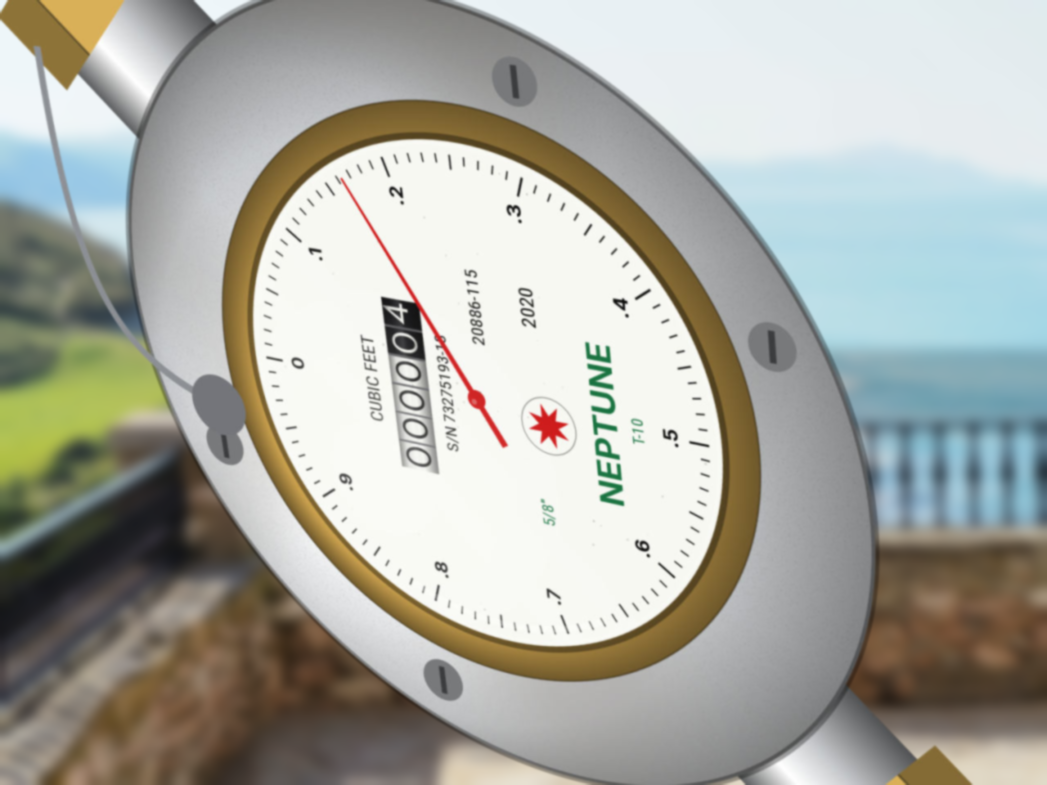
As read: 4.16
